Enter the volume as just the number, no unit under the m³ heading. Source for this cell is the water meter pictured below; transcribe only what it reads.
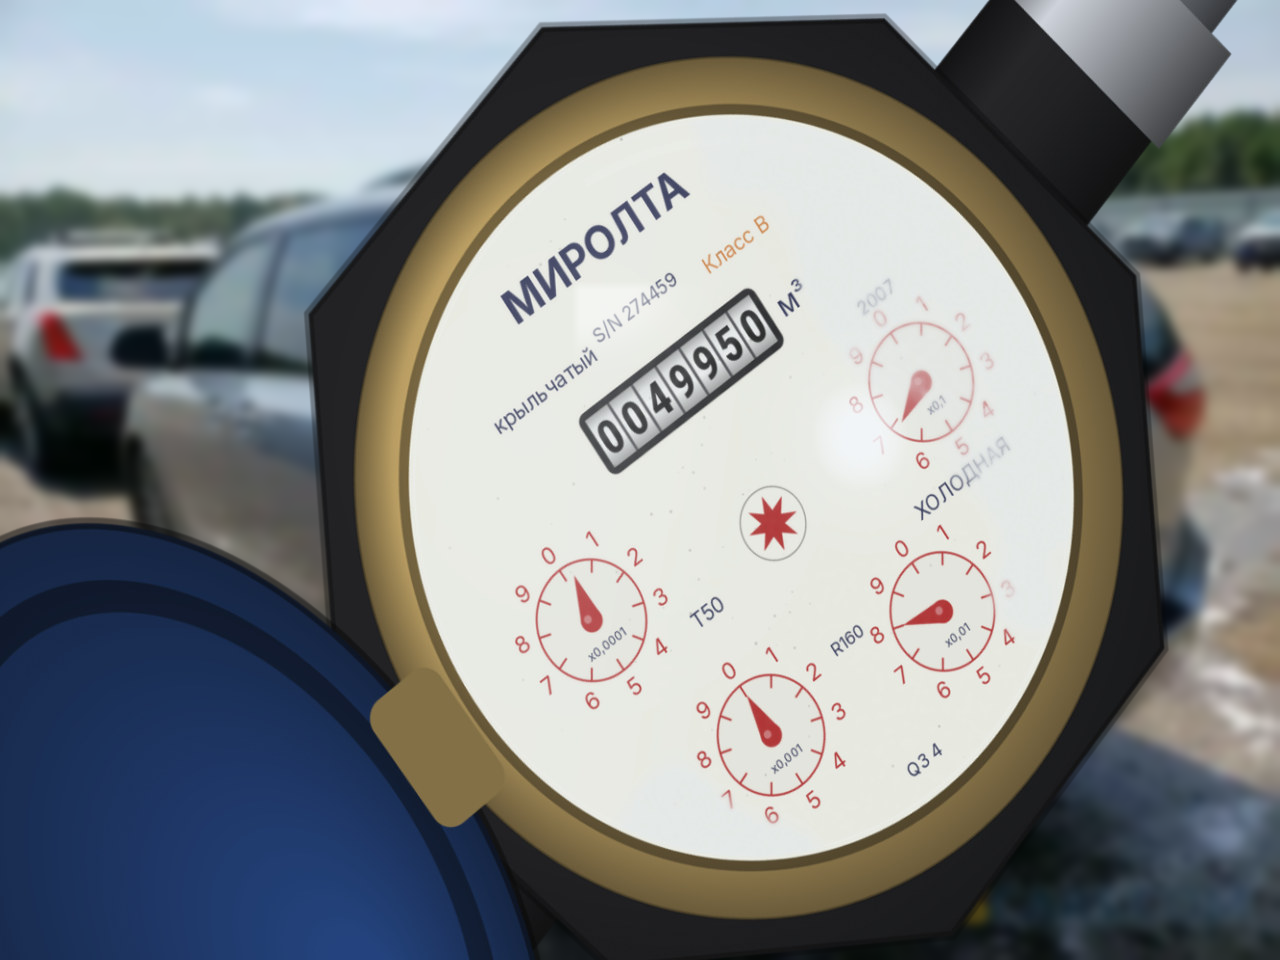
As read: 49950.6800
